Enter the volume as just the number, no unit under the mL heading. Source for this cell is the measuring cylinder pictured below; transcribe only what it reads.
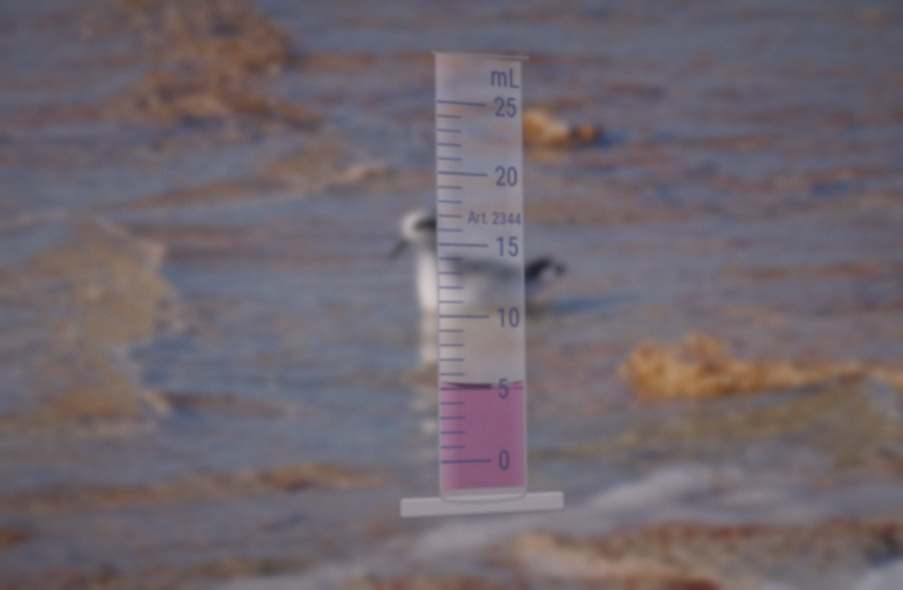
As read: 5
